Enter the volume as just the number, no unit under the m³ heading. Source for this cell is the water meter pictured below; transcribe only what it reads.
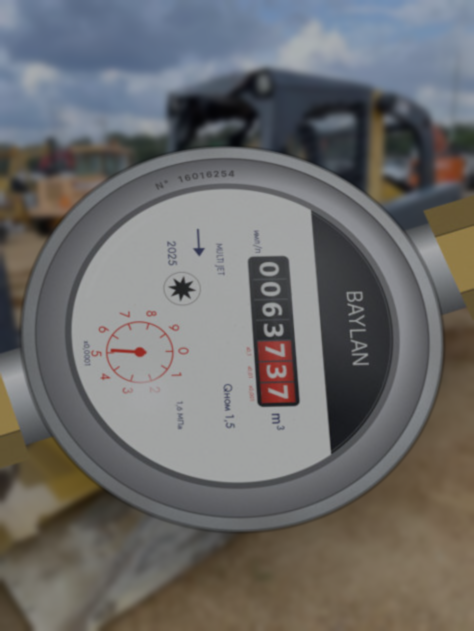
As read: 63.7375
